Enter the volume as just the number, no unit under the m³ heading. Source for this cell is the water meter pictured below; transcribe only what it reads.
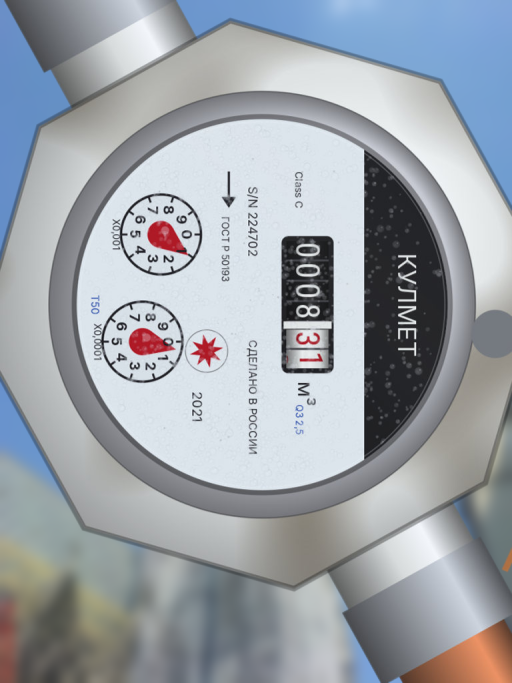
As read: 8.3110
